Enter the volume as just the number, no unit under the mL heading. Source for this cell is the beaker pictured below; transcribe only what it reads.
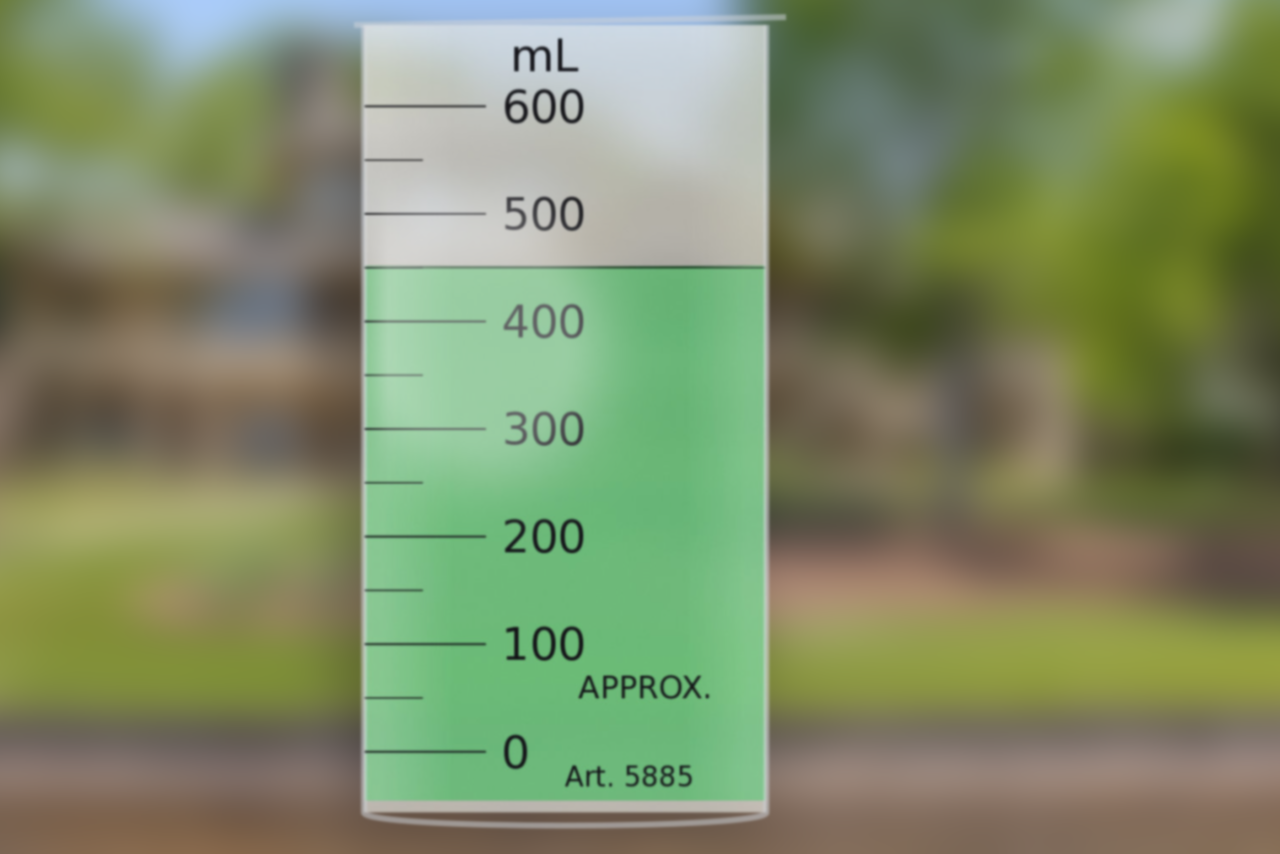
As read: 450
